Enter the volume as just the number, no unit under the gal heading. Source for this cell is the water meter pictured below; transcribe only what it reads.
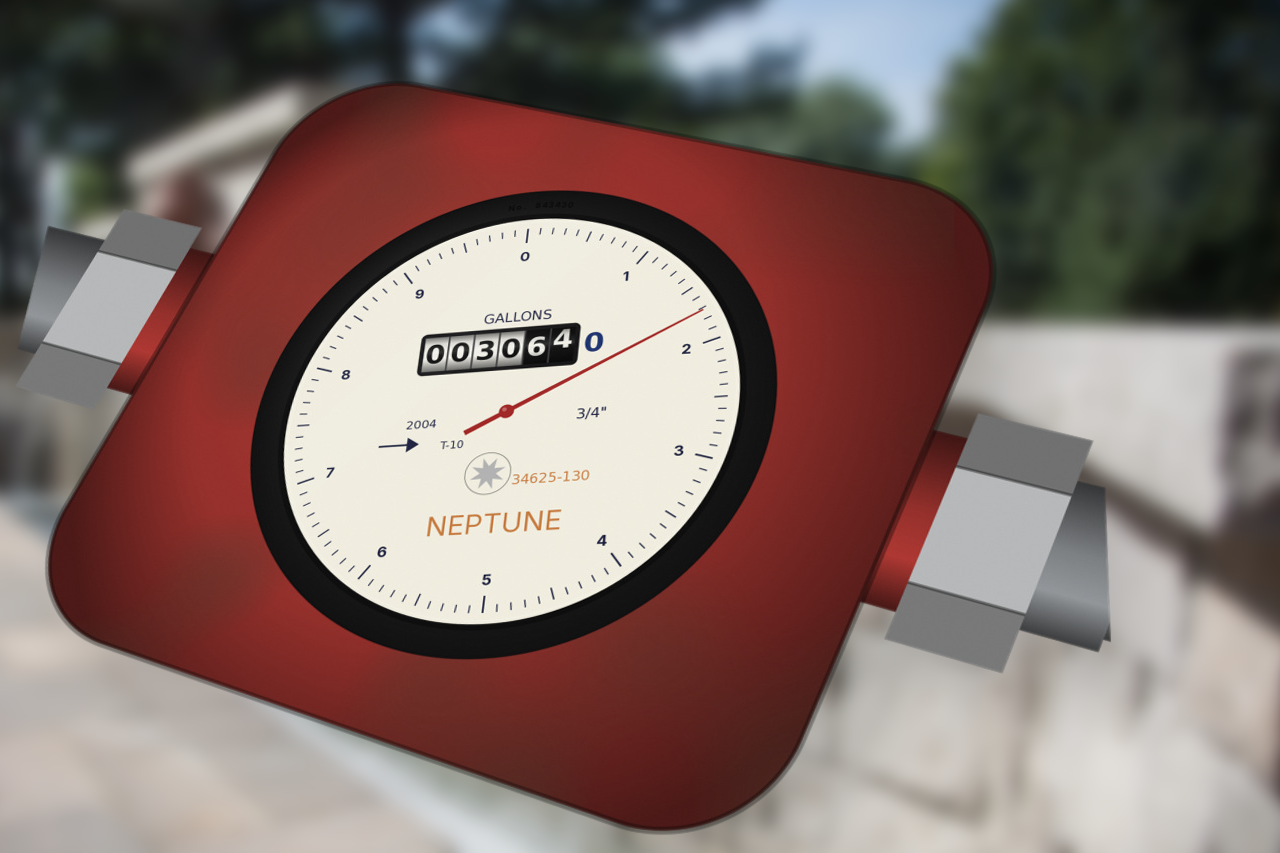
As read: 30641.7
